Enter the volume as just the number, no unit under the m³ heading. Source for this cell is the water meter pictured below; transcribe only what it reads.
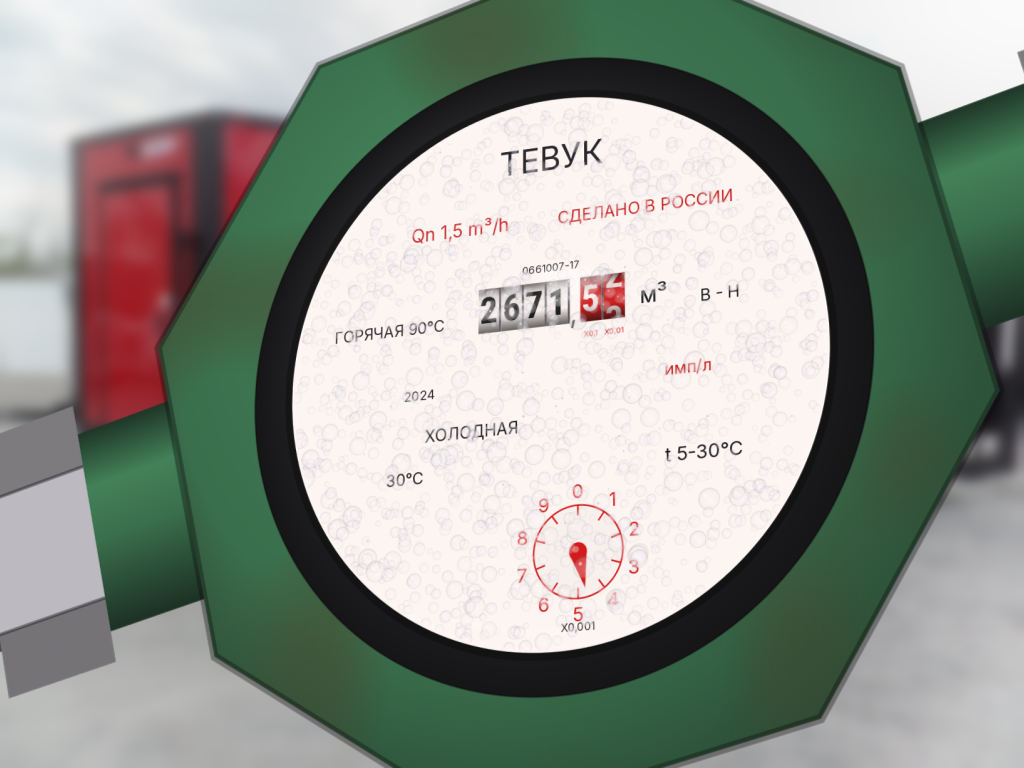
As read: 2671.524
